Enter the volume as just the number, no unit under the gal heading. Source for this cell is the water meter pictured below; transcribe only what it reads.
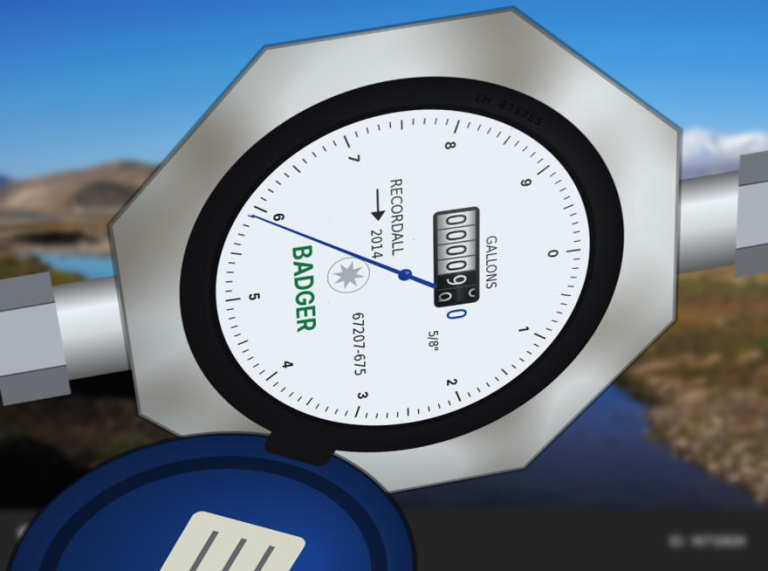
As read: 985.9
